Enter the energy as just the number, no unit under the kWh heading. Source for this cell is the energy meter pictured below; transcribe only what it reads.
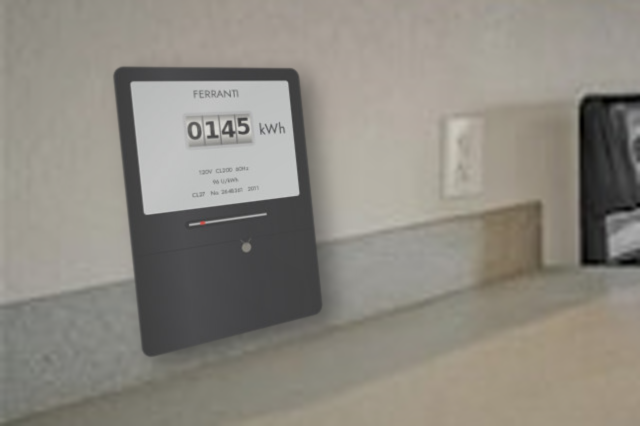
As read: 145
